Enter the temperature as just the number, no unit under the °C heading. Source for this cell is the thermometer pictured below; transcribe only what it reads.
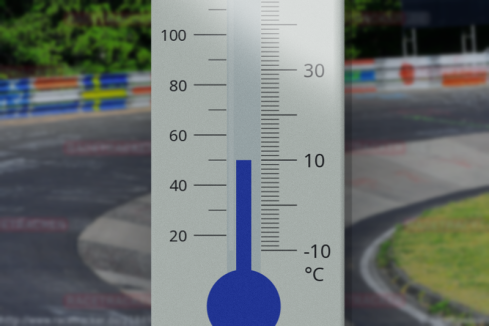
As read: 10
